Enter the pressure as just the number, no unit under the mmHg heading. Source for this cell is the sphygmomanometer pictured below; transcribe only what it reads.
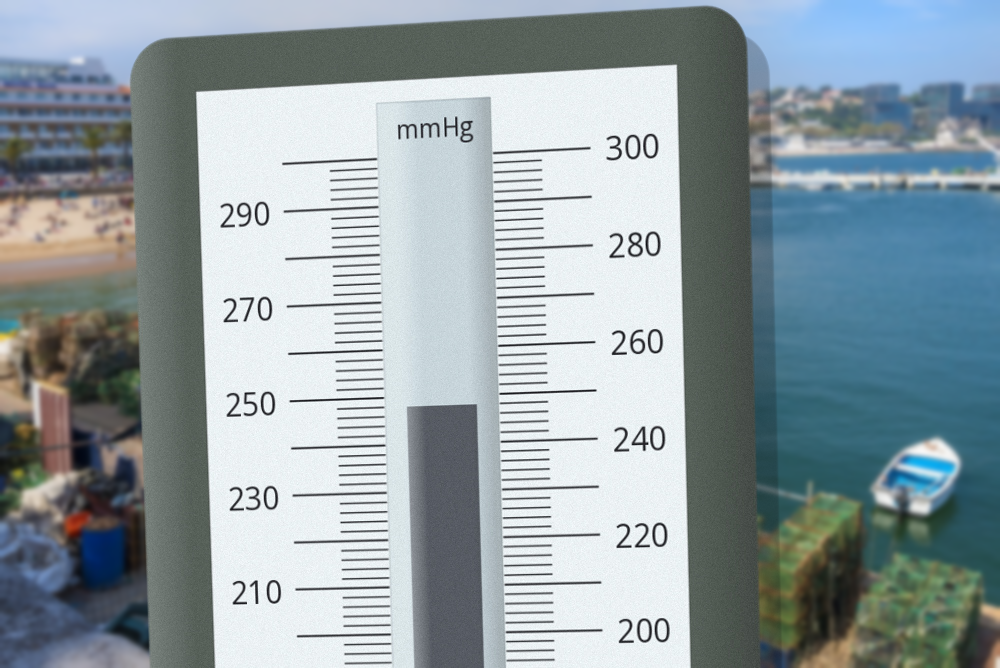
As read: 248
